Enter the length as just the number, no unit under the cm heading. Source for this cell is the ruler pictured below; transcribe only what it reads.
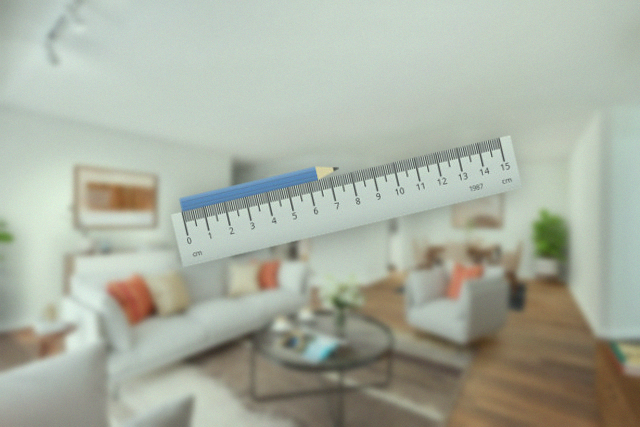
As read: 7.5
